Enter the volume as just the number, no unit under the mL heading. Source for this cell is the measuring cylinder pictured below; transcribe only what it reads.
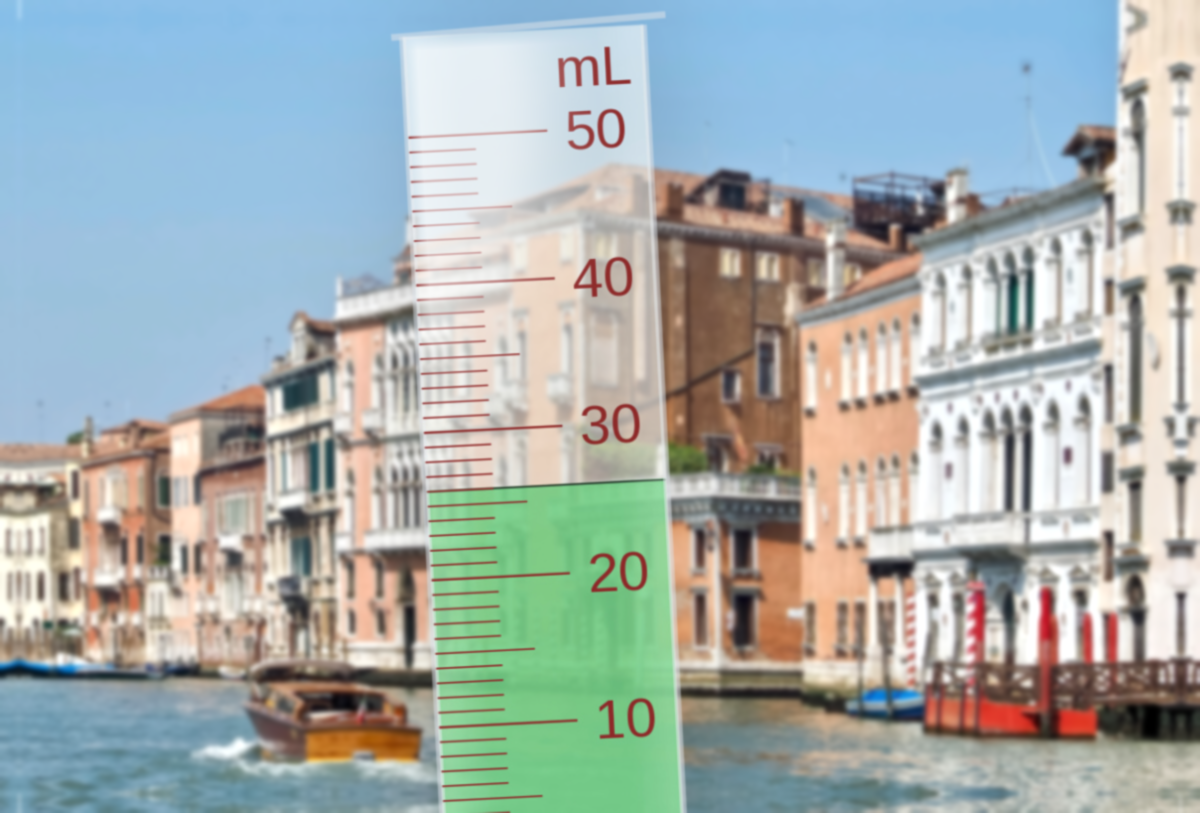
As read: 26
